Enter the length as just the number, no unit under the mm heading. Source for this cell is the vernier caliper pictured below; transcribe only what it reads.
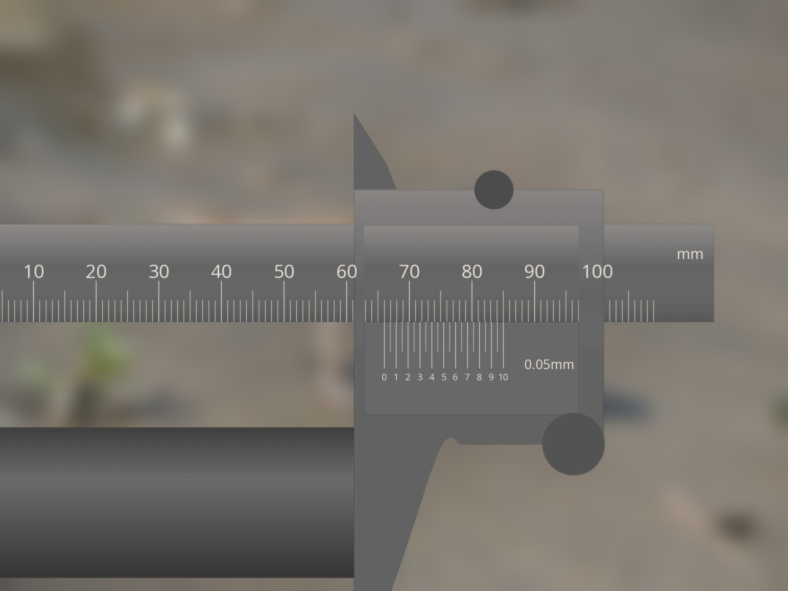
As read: 66.0
